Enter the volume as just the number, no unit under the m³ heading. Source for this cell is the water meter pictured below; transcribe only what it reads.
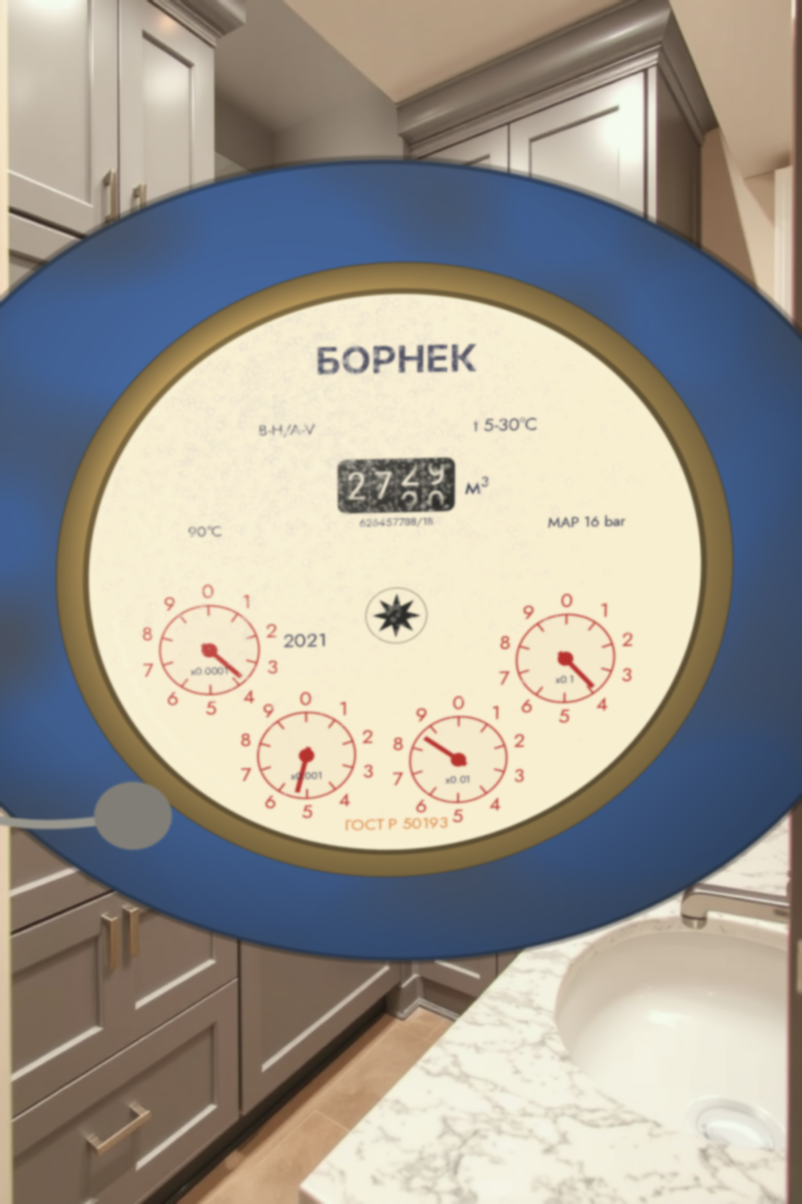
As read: 2729.3853
